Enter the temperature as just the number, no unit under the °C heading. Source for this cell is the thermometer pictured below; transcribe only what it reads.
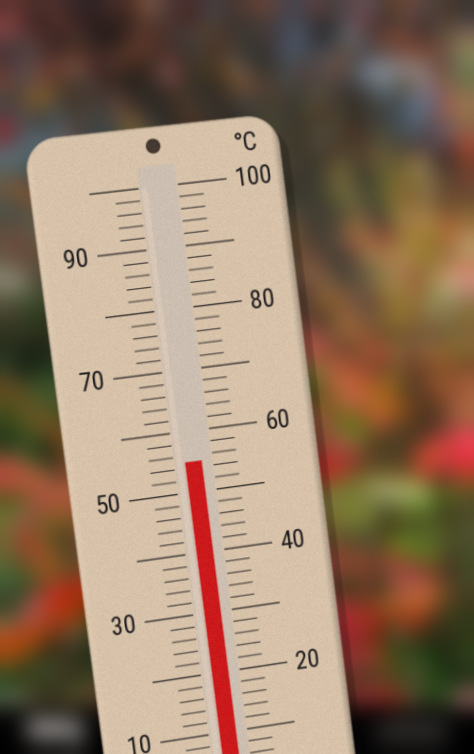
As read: 55
